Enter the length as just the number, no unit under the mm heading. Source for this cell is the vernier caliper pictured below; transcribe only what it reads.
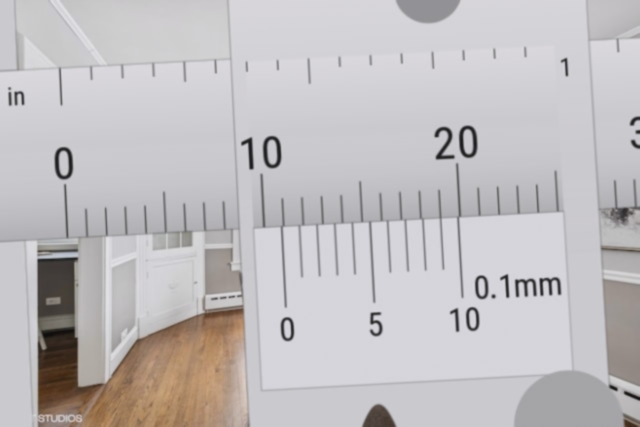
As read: 10.9
